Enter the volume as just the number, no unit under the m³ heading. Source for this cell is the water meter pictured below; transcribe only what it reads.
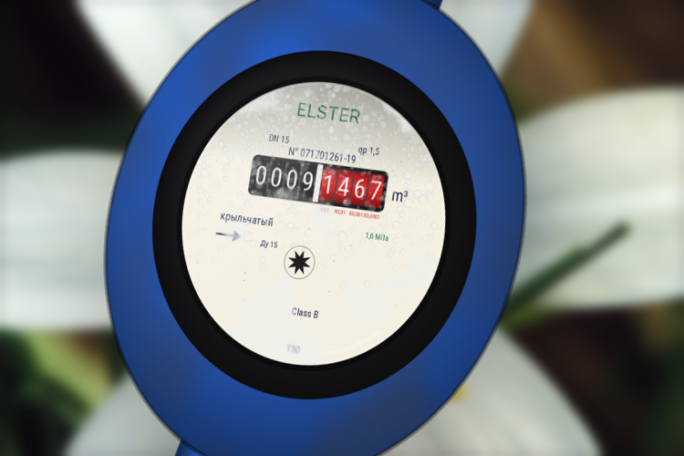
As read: 9.1467
